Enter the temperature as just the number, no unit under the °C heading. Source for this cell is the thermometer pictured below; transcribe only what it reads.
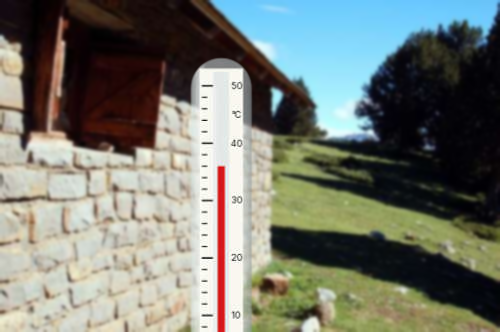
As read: 36
